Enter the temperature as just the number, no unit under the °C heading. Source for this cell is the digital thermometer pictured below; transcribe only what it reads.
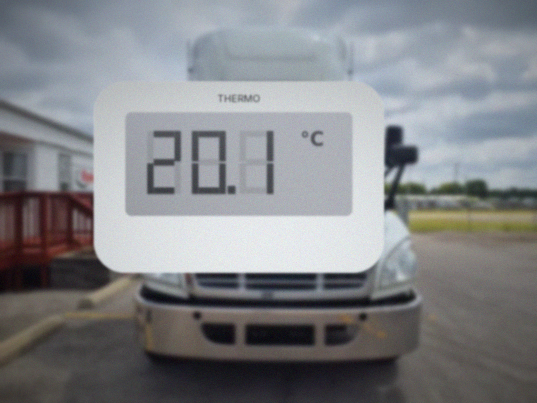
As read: 20.1
